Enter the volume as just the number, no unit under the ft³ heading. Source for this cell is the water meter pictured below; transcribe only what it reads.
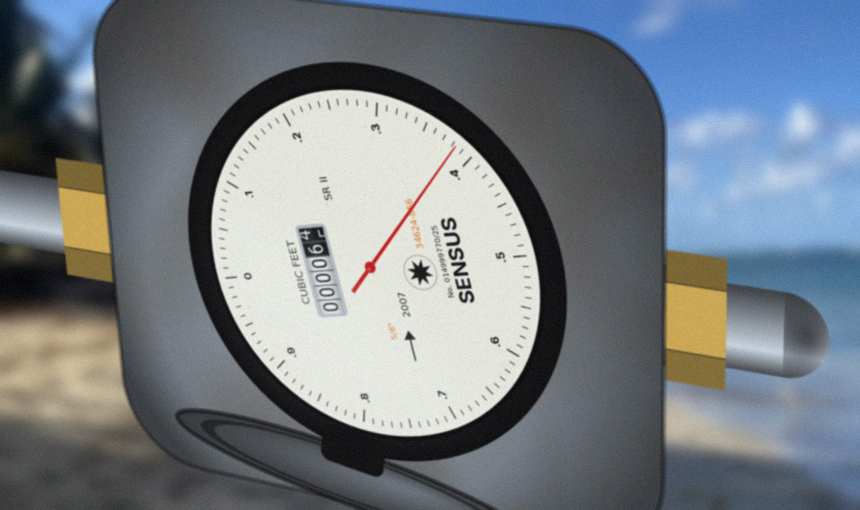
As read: 64.38
